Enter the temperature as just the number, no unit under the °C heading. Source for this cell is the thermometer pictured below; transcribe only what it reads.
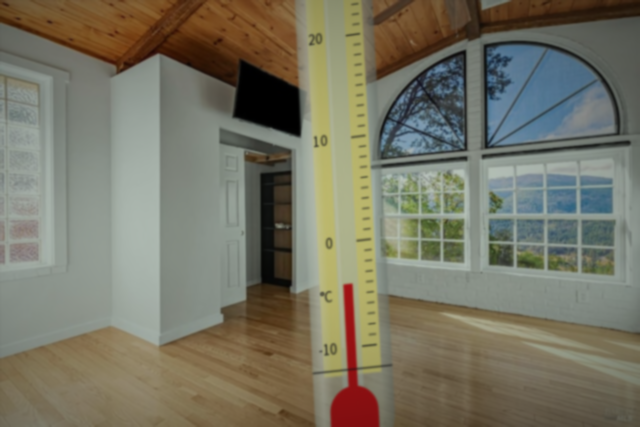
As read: -4
